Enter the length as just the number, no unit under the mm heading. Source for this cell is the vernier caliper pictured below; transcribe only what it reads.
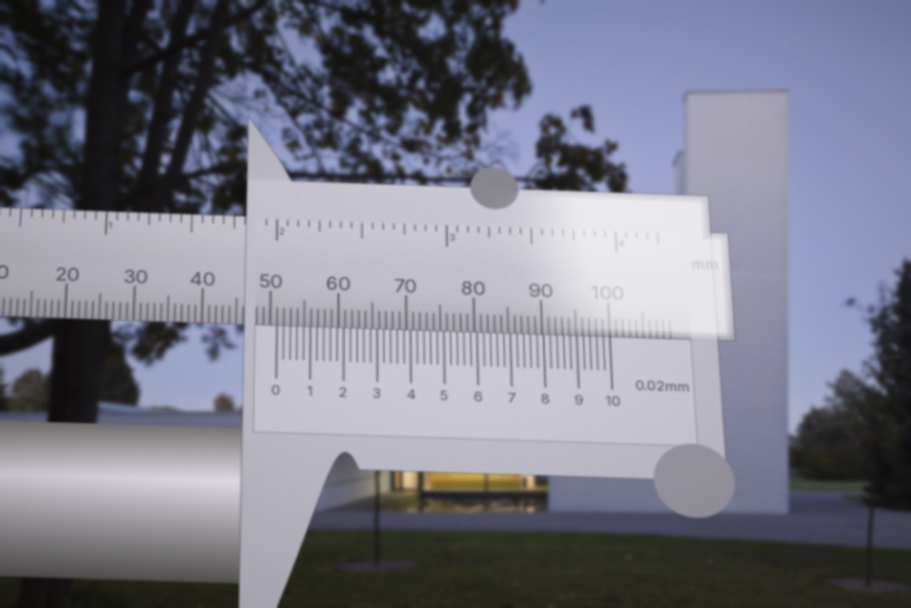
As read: 51.0
